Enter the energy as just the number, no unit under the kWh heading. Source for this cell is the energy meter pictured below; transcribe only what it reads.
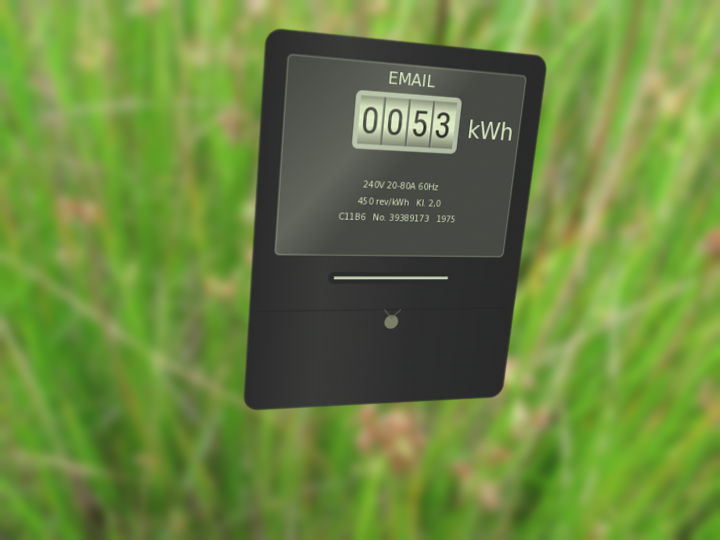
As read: 53
